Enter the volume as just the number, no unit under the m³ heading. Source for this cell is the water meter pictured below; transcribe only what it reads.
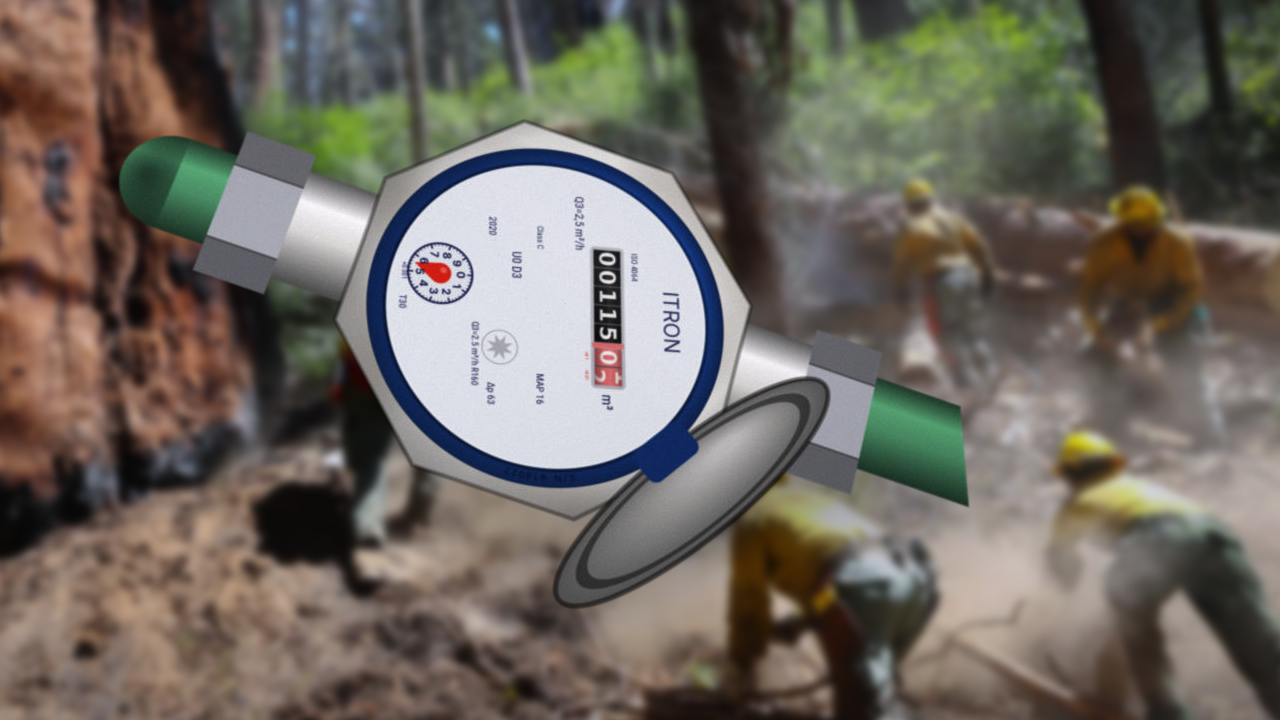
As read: 115.015
